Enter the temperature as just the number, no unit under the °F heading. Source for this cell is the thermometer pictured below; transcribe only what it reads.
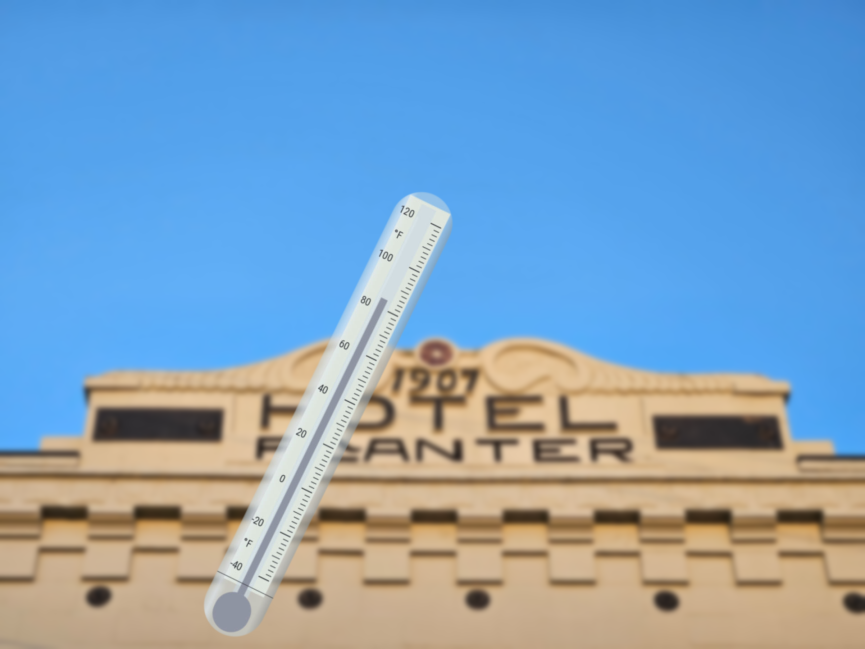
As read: 84
